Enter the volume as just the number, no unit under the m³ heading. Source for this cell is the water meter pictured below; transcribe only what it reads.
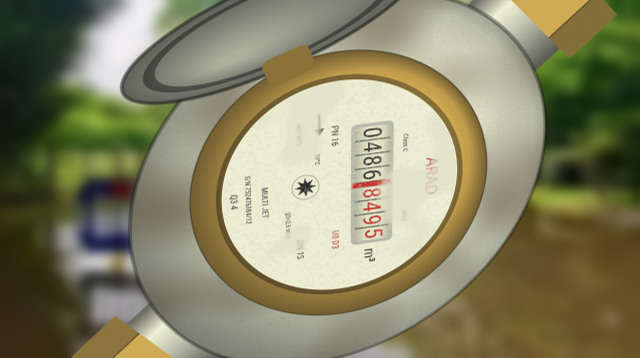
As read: 486.8495
